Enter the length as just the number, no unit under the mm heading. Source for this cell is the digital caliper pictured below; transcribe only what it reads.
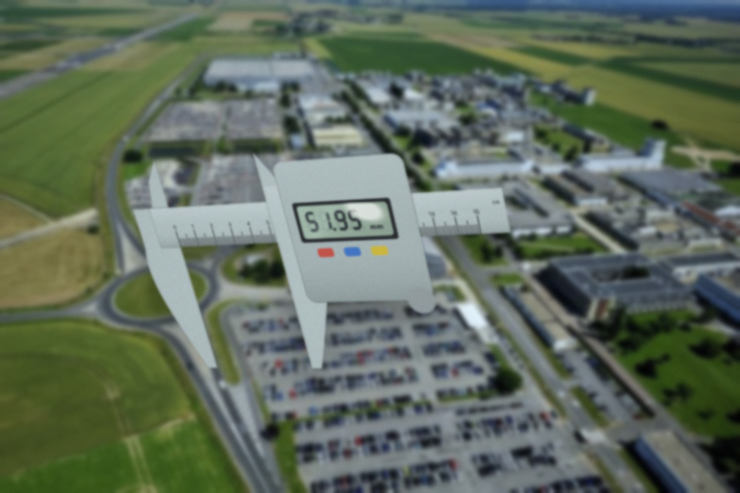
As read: 51.95
